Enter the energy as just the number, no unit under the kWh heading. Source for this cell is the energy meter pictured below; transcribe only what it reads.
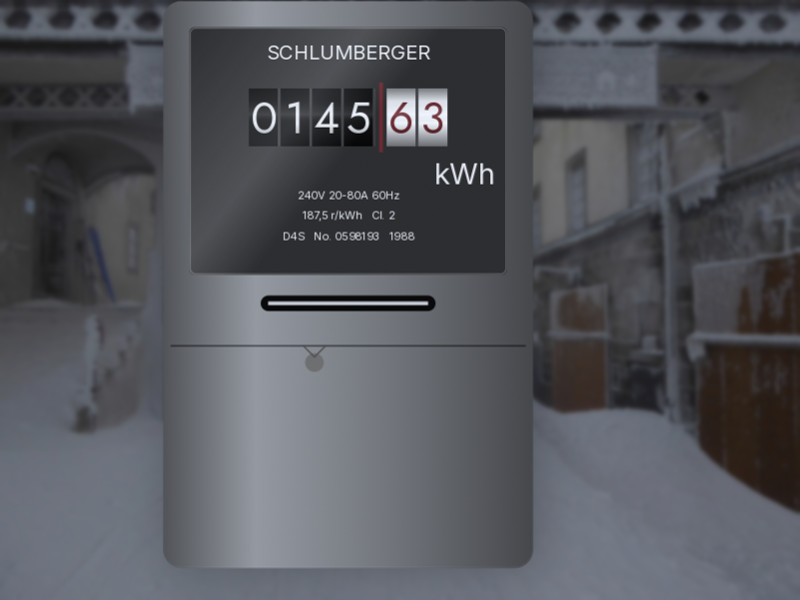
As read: 145.63
